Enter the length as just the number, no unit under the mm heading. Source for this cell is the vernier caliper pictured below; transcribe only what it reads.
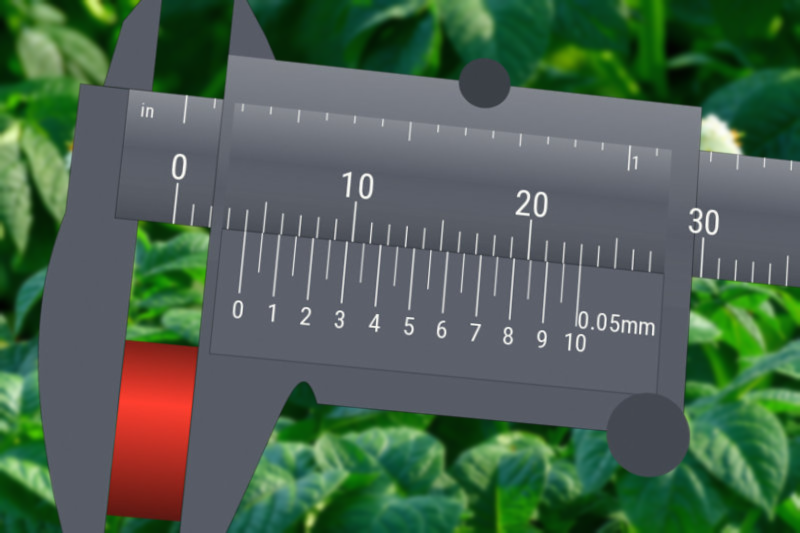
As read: 4.0
